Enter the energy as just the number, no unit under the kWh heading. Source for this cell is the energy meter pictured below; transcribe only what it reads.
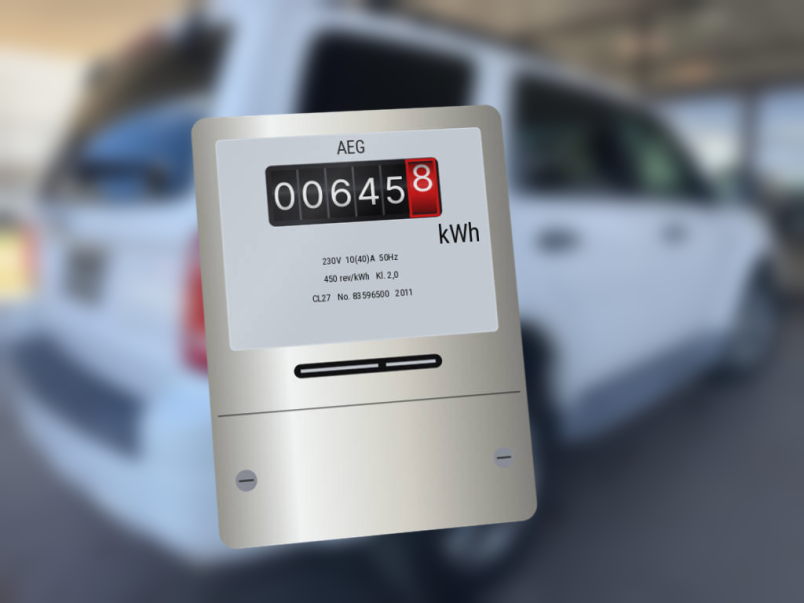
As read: 645.8
